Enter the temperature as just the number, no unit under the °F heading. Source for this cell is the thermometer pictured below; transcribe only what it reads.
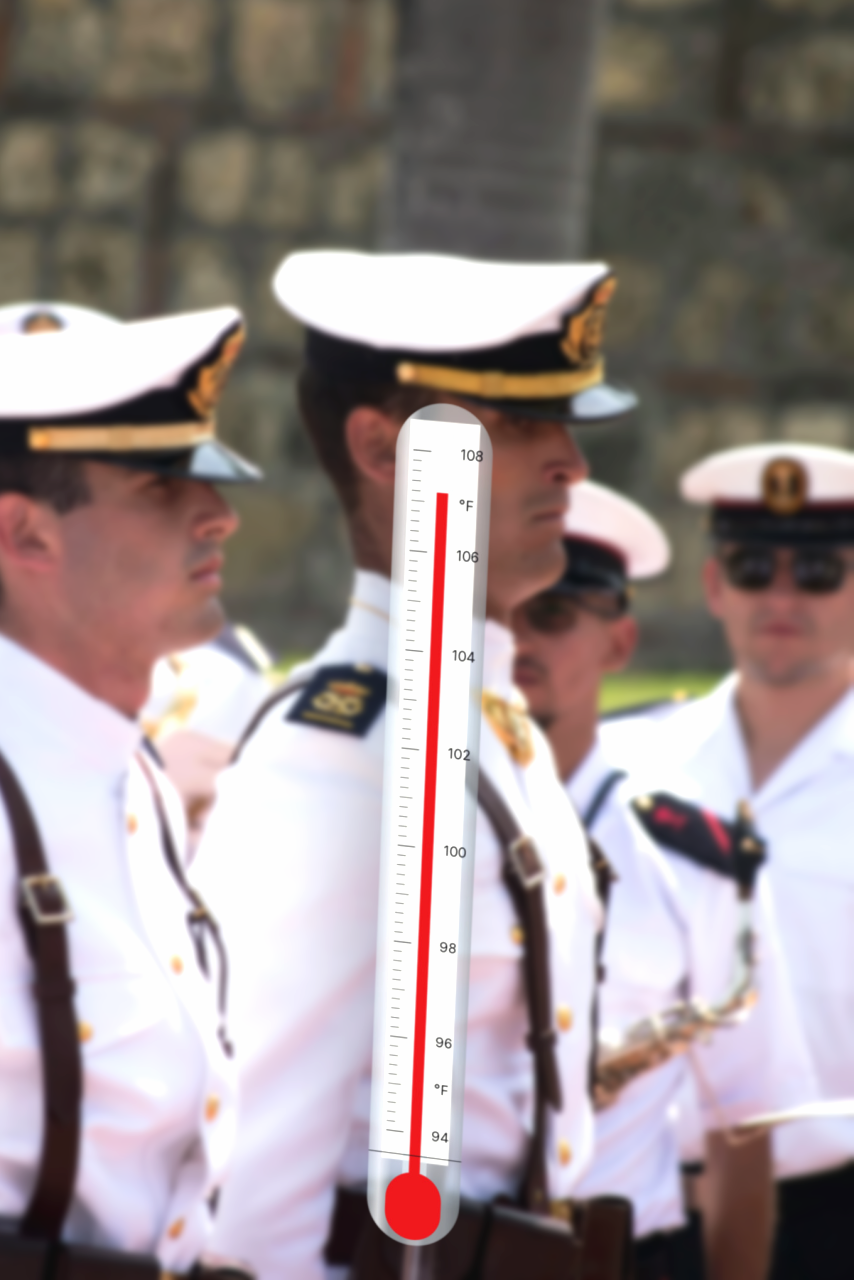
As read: 107.2
